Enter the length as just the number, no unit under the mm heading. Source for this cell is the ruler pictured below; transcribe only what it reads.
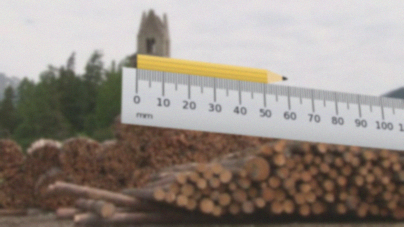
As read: 60
